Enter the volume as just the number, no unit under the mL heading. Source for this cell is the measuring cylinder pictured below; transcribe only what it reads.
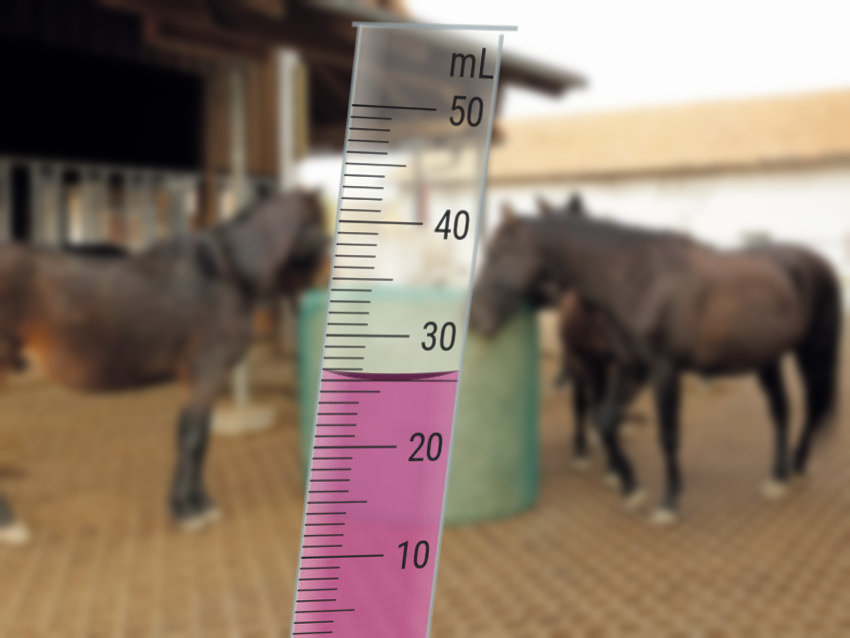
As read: 26
